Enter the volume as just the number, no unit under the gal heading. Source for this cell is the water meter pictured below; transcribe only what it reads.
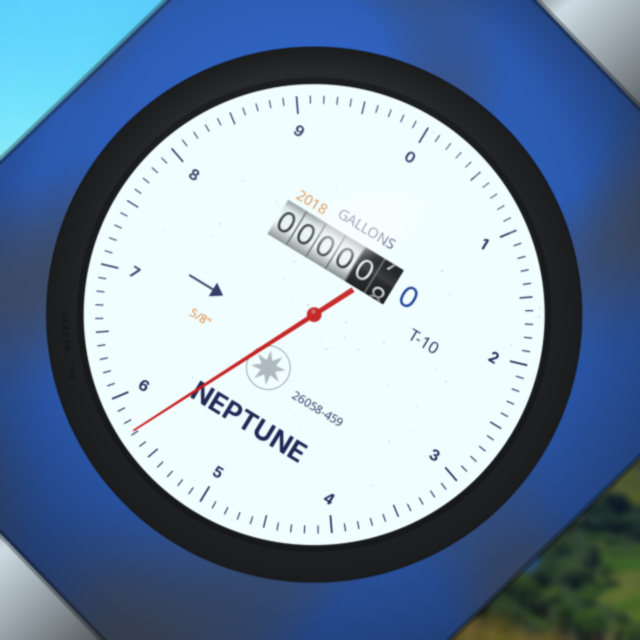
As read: 75.7
